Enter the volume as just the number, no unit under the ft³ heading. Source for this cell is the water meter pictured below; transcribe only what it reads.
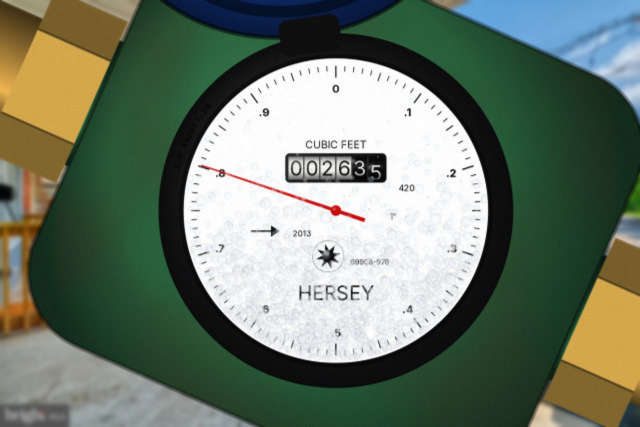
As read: 2634.80
